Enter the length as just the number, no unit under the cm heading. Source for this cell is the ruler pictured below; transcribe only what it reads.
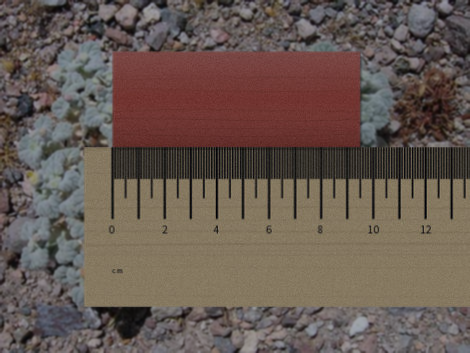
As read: 9.5
